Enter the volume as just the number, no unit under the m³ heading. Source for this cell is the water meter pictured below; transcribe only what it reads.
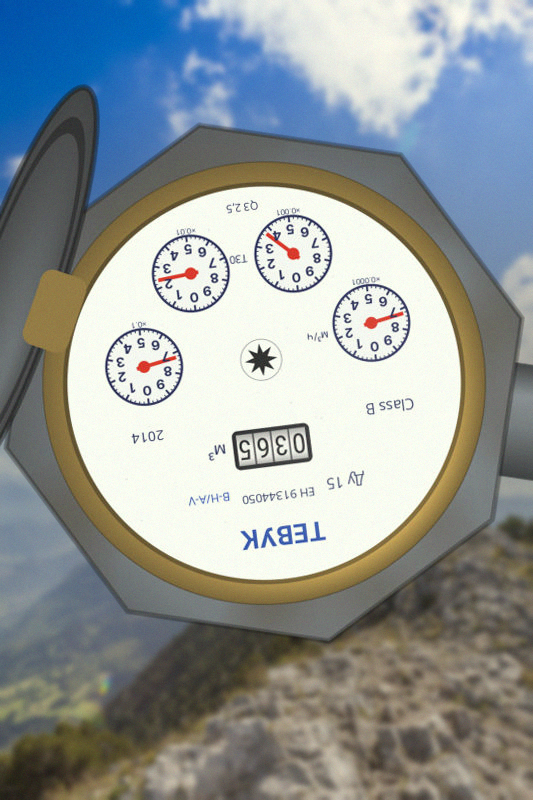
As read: 365.7237
